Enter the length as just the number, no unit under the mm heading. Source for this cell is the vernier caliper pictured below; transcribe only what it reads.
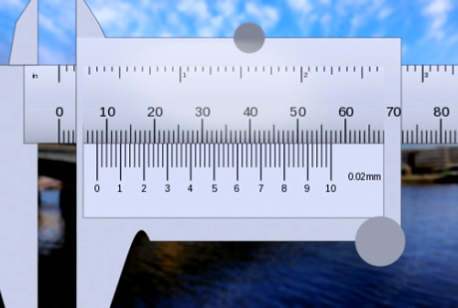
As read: 8.0
